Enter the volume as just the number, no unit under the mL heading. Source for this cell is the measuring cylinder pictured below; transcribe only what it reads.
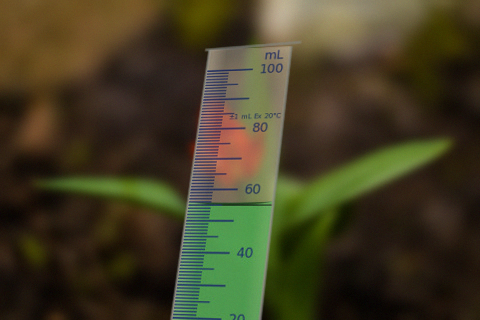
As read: 55
